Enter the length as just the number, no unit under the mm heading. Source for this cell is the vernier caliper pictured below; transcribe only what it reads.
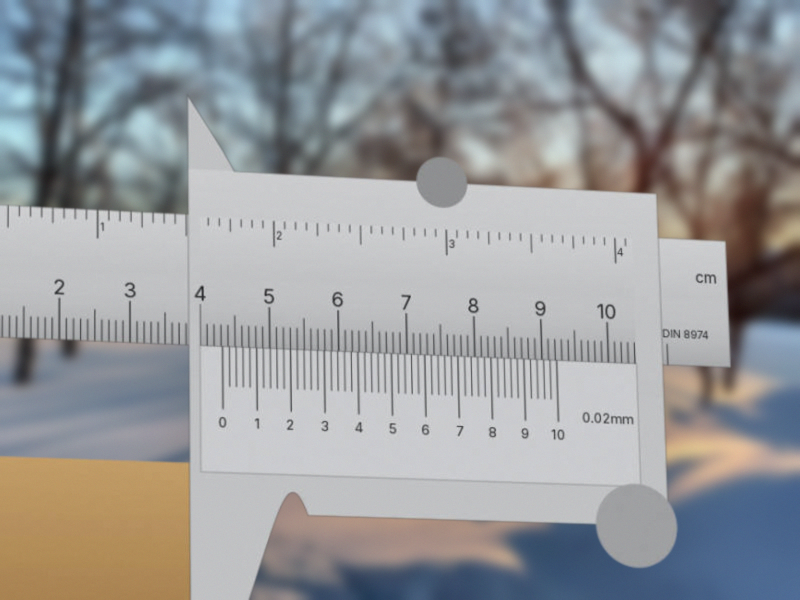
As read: 43.2
